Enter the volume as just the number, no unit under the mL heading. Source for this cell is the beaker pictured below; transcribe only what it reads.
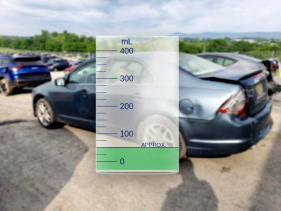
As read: 50
